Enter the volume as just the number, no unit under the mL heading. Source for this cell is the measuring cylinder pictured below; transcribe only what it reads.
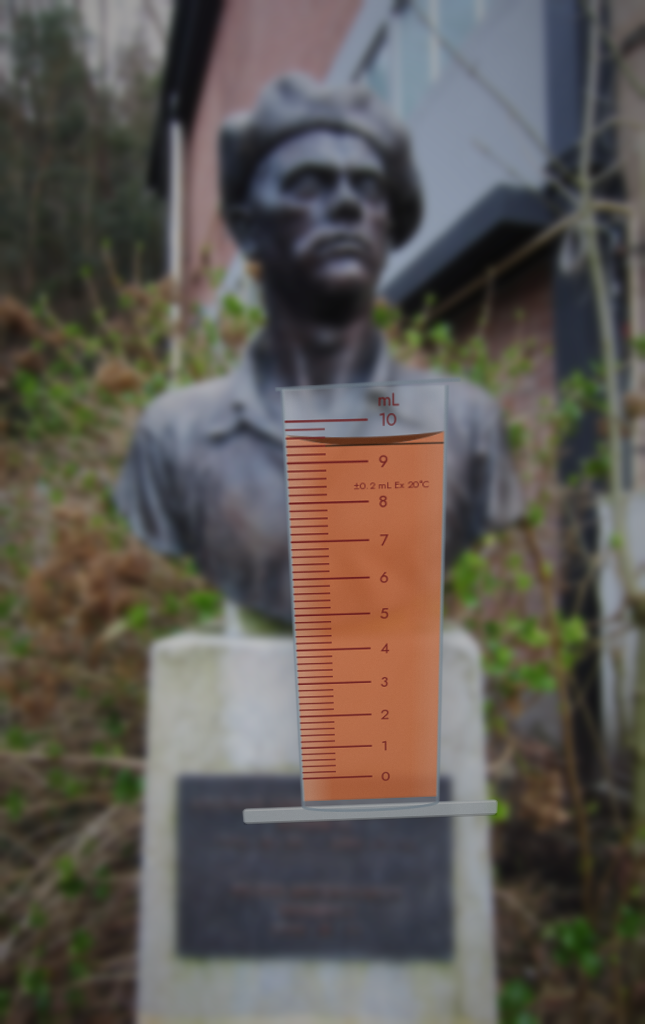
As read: 9.4
